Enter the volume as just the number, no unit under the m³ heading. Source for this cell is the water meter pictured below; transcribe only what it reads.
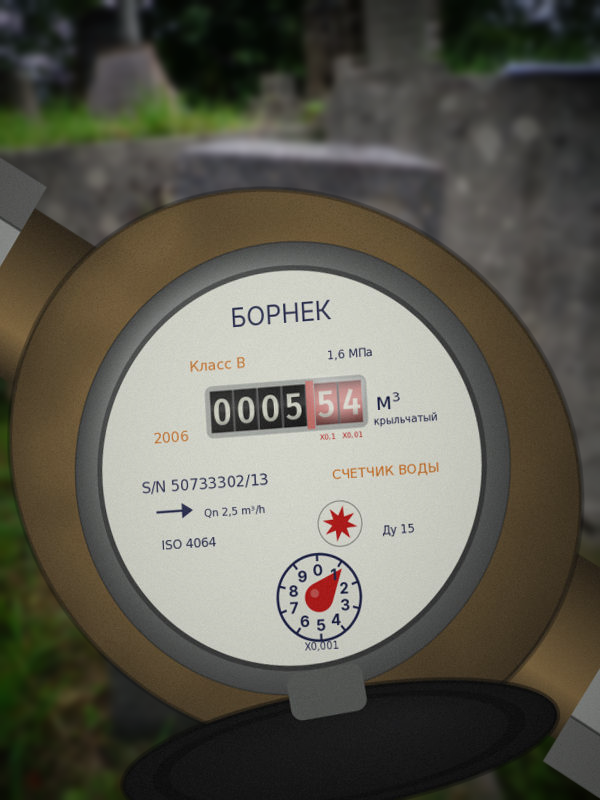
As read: 5.541
